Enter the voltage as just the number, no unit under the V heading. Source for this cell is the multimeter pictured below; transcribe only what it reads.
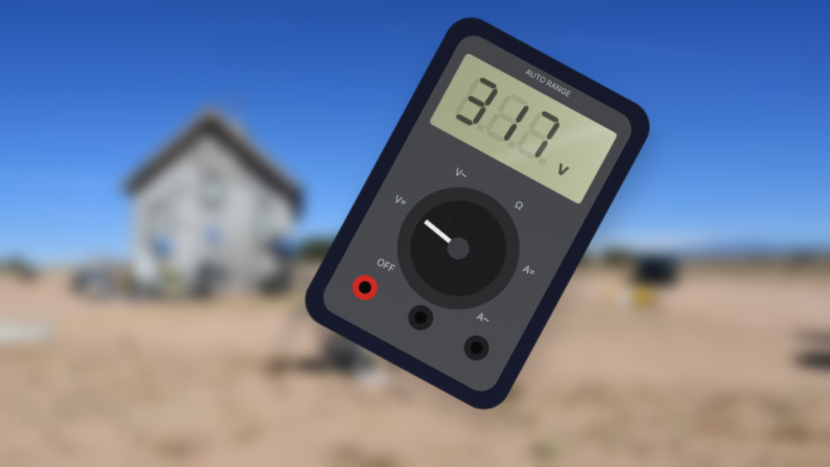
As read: 317
